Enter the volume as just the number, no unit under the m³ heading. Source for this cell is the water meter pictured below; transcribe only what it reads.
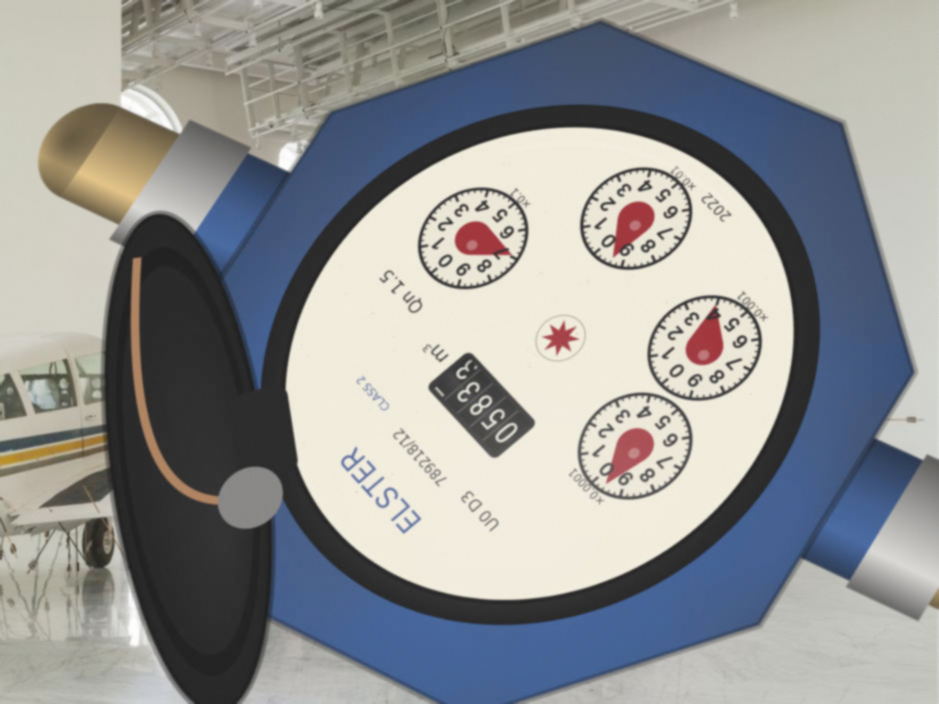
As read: 5832.6939
